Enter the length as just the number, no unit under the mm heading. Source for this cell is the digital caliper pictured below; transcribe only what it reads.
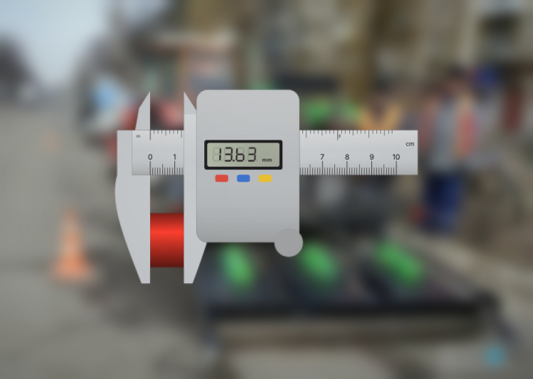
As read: 13.63
